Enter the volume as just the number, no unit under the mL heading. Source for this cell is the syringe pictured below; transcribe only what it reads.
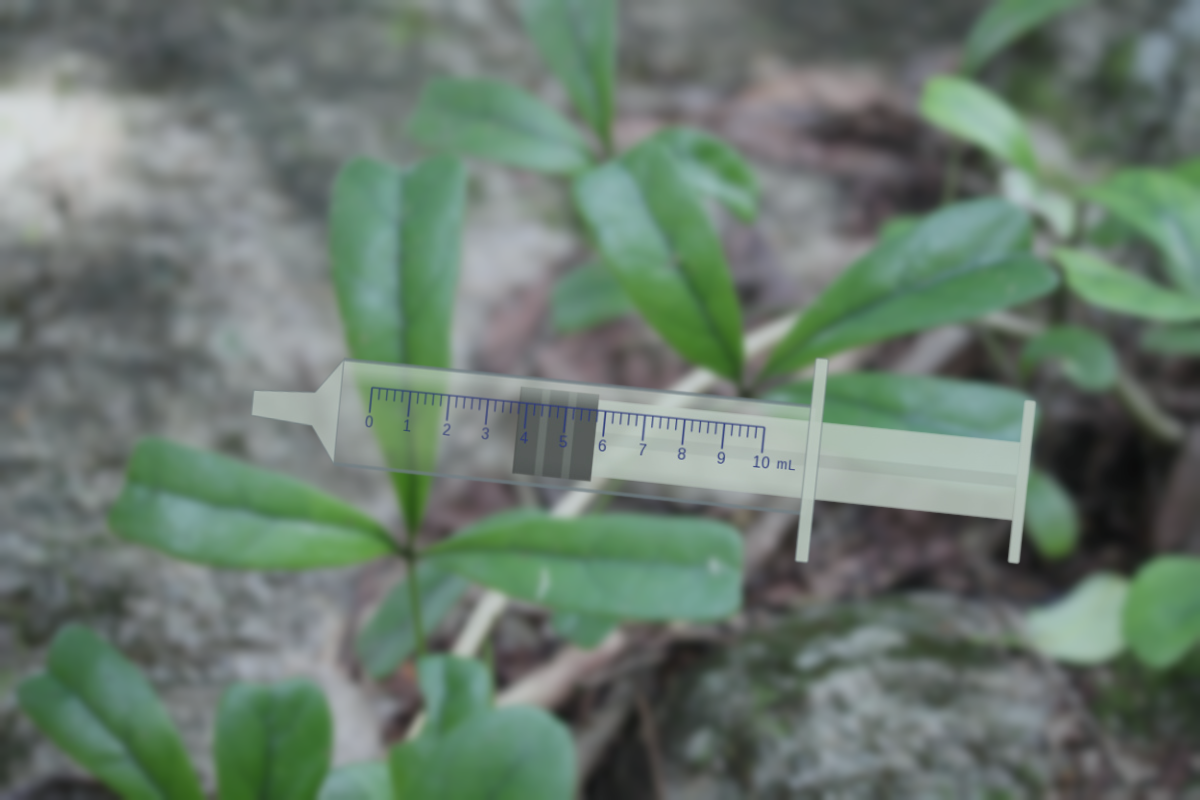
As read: 3.8
